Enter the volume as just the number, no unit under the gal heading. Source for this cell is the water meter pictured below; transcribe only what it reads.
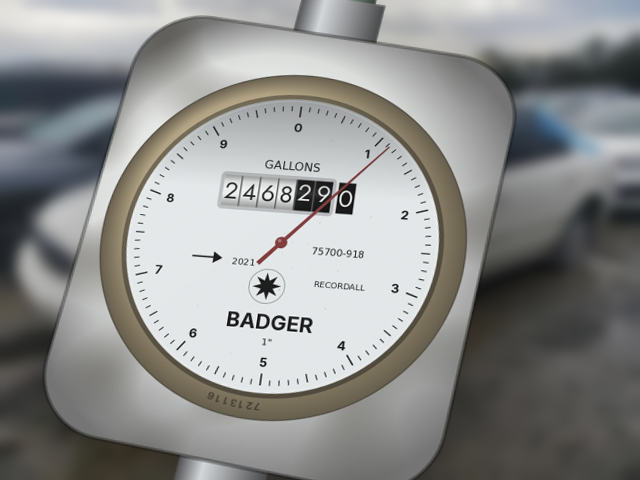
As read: 2468291.1
